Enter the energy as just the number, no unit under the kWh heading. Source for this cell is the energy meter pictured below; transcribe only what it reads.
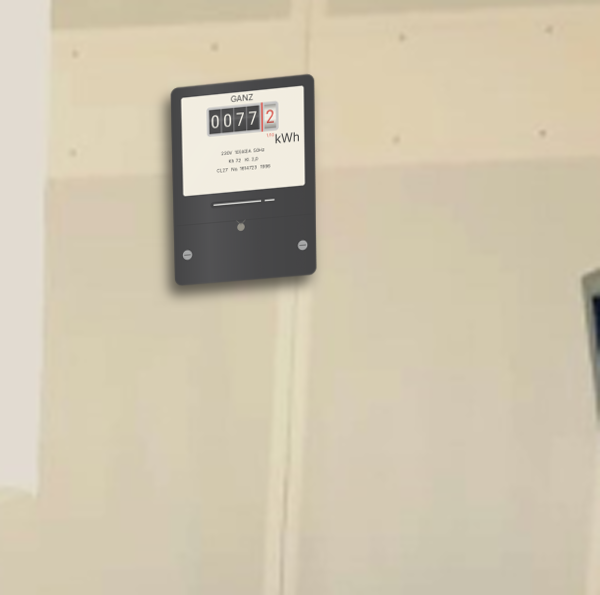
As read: 77.2
